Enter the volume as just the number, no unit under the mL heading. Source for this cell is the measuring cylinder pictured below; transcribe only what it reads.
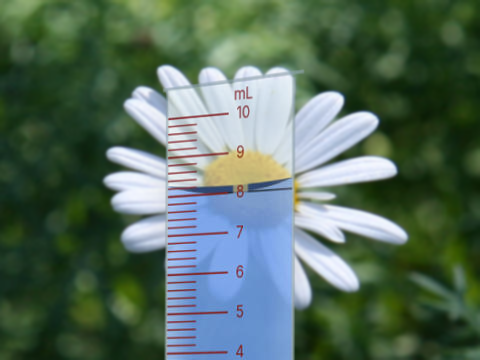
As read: 8
